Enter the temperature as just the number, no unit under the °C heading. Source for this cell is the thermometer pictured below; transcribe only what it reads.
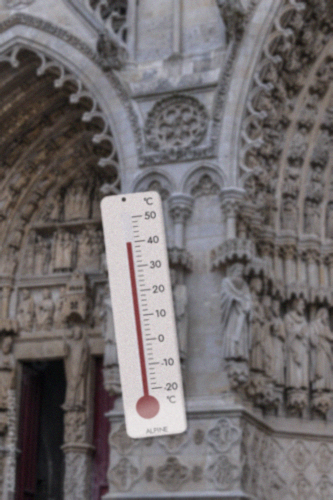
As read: 40
